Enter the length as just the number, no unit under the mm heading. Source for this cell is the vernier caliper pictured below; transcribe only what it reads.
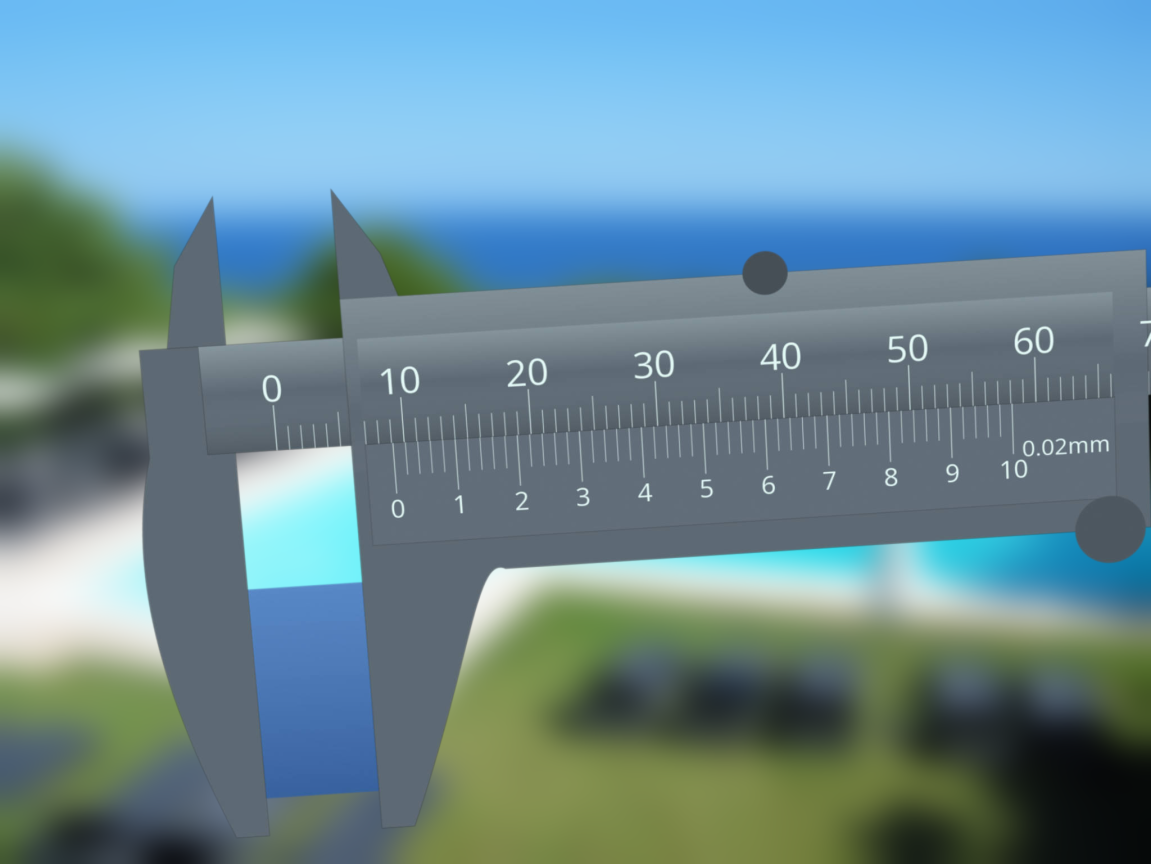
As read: 9.1
